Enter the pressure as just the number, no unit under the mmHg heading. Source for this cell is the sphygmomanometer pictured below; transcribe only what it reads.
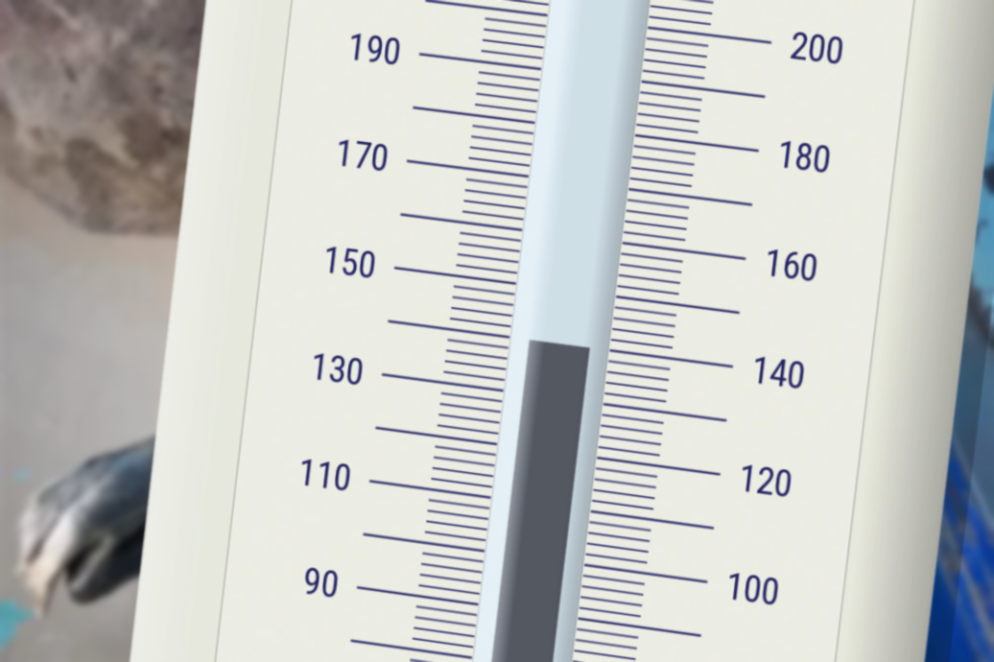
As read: 140
